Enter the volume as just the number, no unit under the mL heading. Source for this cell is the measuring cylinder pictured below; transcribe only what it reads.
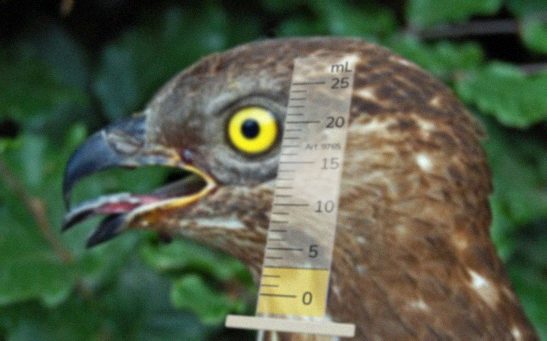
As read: 3
